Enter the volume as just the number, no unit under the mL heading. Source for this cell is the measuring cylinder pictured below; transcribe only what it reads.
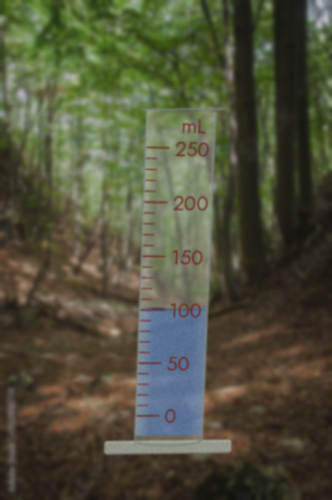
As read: 100
